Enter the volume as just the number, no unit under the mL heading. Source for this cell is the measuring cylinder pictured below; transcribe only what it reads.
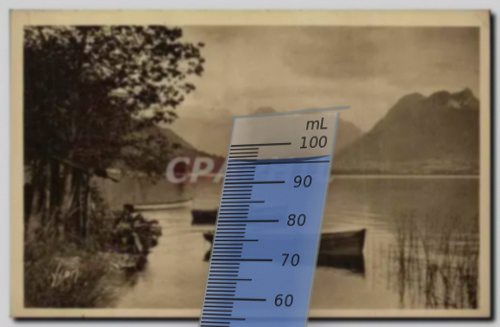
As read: 95
